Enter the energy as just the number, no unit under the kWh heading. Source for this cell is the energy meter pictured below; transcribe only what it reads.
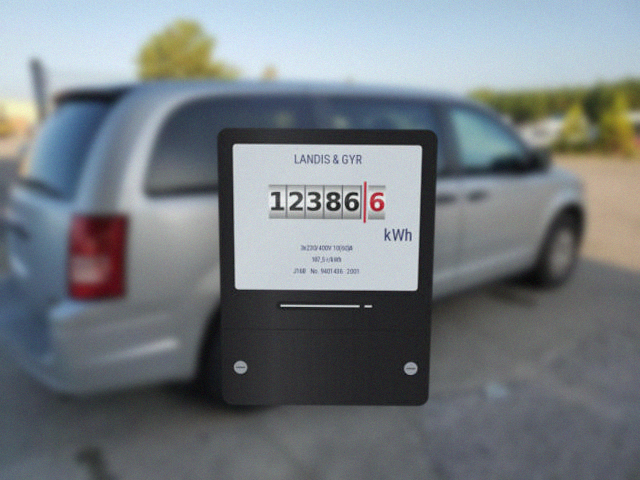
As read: 12386.6
